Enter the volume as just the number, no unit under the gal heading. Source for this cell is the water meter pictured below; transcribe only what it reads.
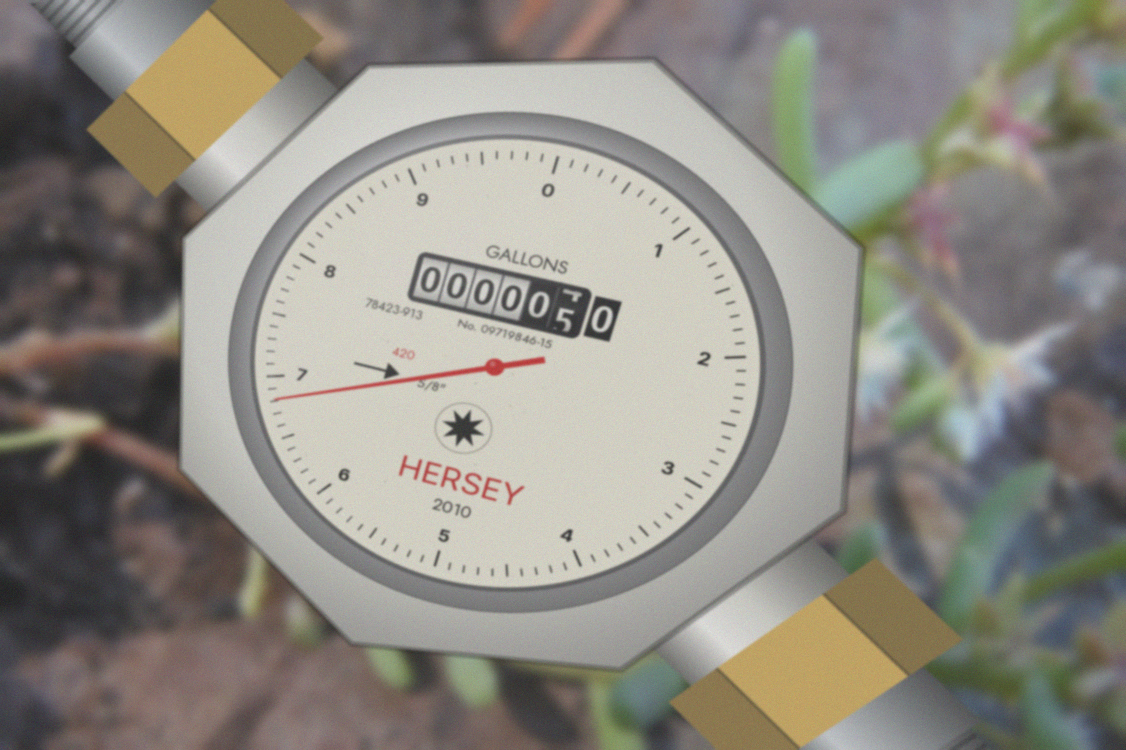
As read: 46.8
